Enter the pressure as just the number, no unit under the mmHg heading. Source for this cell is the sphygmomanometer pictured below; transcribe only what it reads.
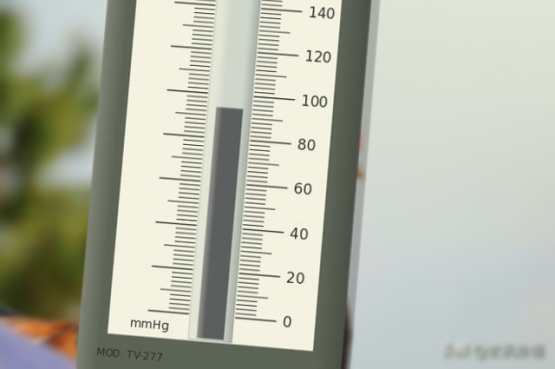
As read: 94
